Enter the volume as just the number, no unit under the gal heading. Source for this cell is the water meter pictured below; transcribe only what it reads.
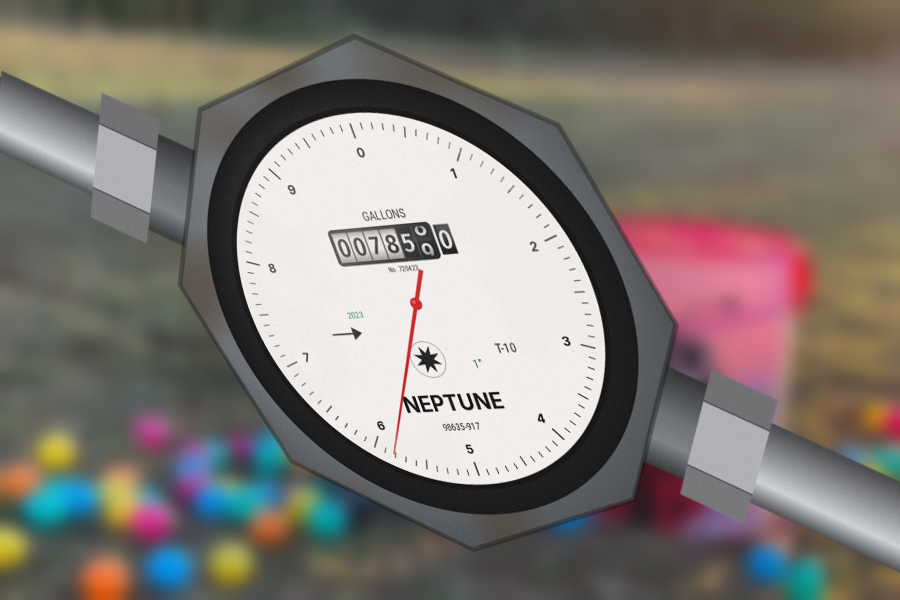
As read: 78585.8
